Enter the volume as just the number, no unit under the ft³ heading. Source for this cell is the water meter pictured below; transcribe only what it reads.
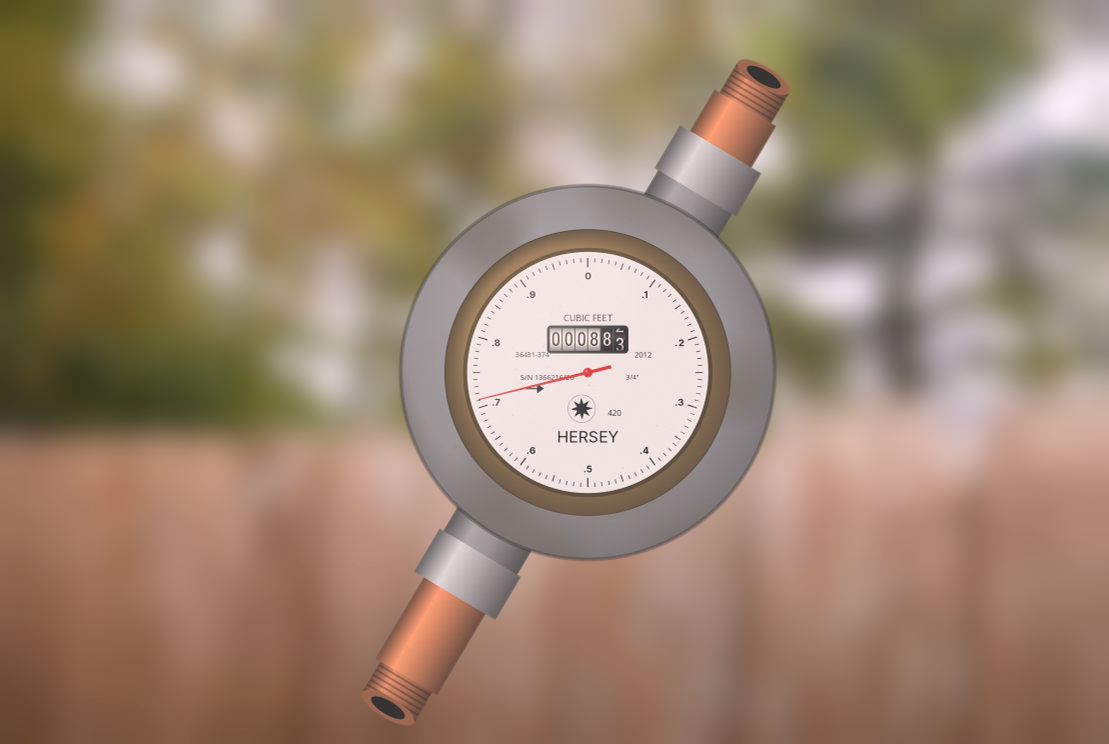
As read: 882.71
